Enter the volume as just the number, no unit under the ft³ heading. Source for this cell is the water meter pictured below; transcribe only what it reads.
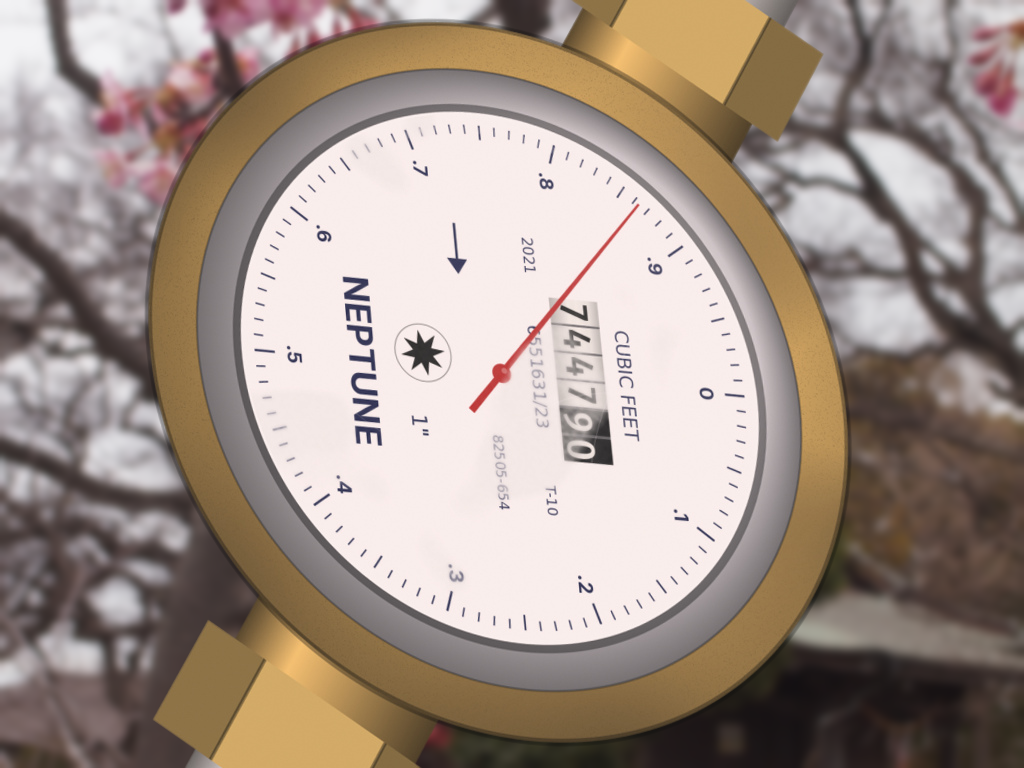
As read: 744789.86
